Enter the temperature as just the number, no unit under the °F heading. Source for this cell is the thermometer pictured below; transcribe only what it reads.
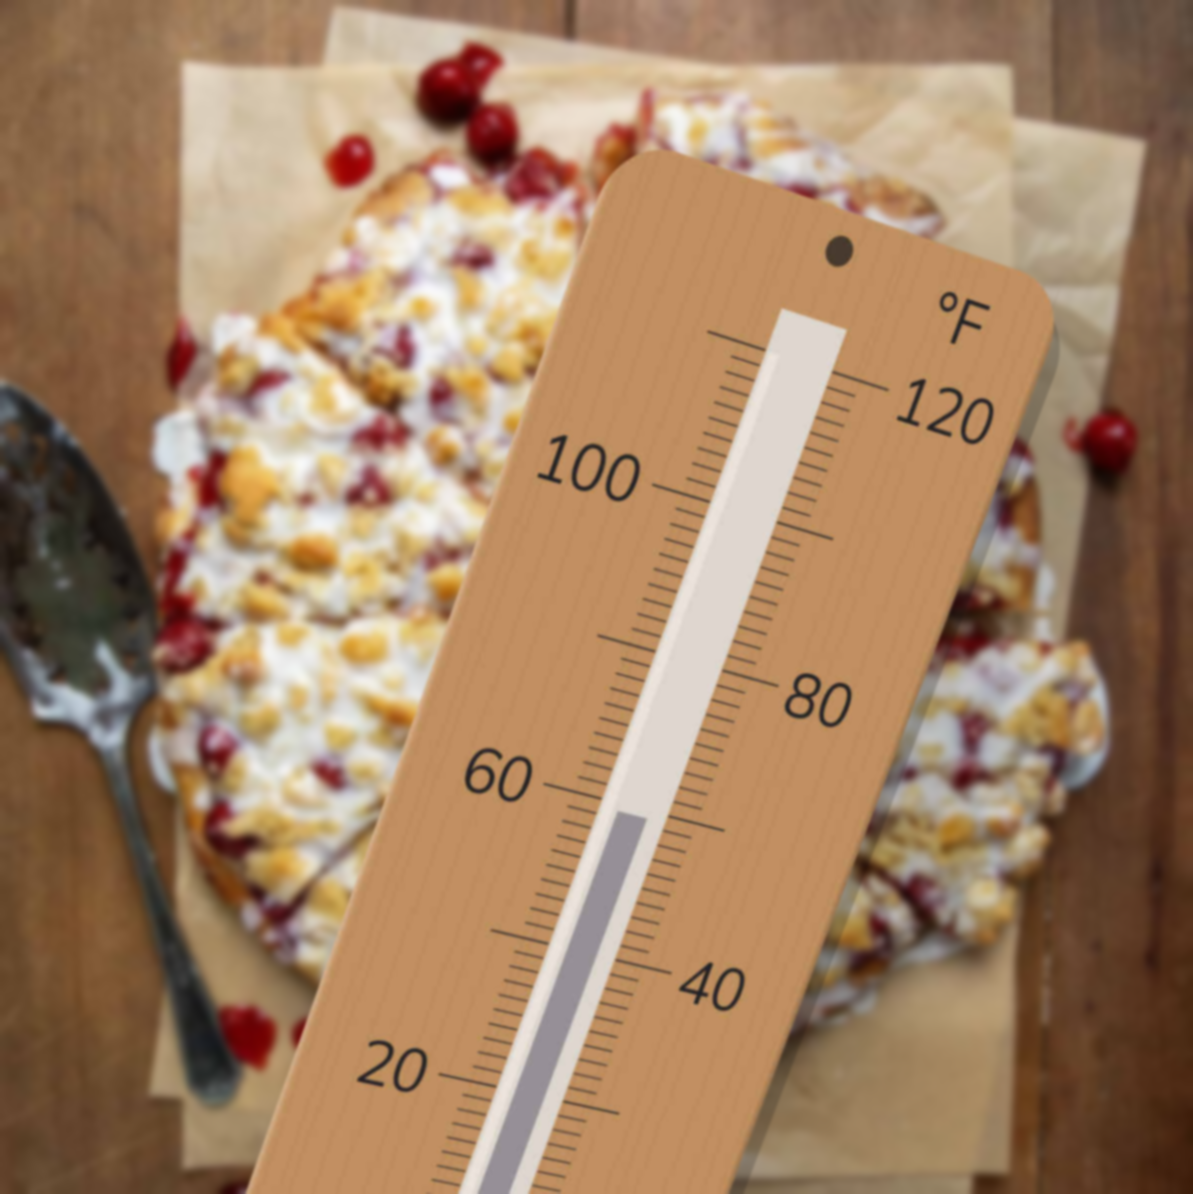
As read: 59
